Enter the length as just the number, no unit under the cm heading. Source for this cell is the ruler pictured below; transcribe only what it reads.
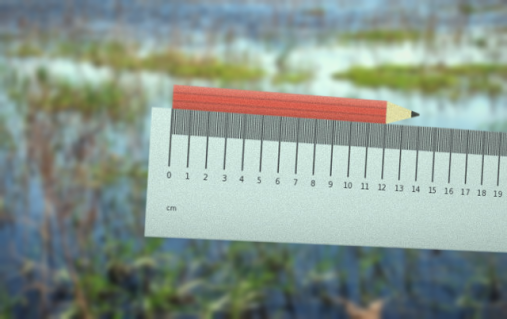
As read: 14
